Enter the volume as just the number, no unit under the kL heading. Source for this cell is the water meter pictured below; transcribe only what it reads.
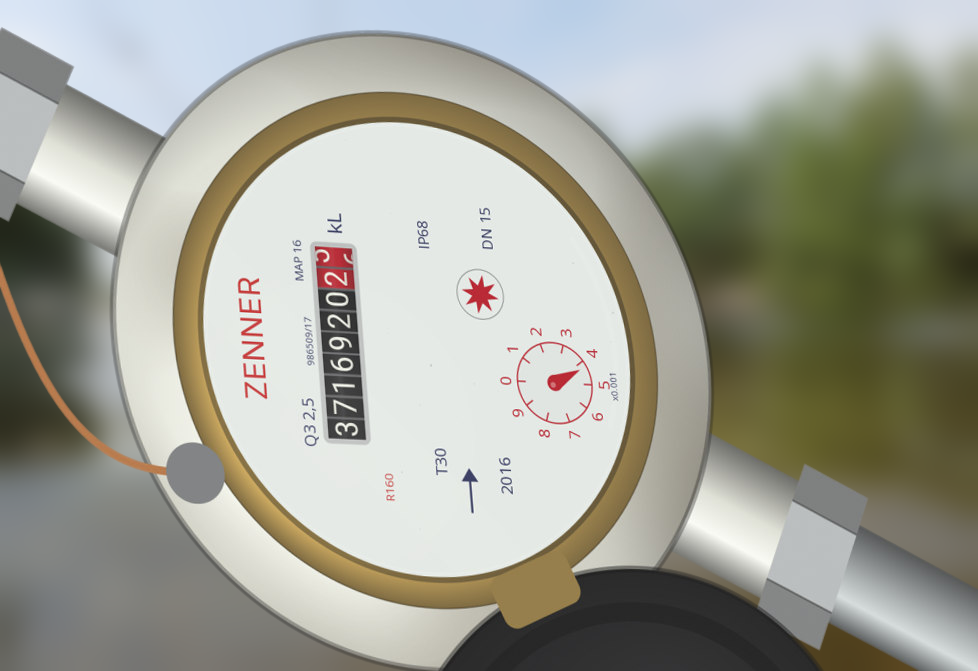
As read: 3716920.254
